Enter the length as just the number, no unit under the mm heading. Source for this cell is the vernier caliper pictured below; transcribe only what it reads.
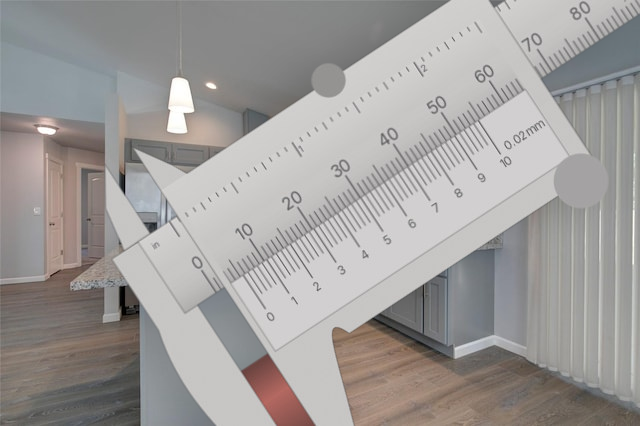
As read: 5.6
